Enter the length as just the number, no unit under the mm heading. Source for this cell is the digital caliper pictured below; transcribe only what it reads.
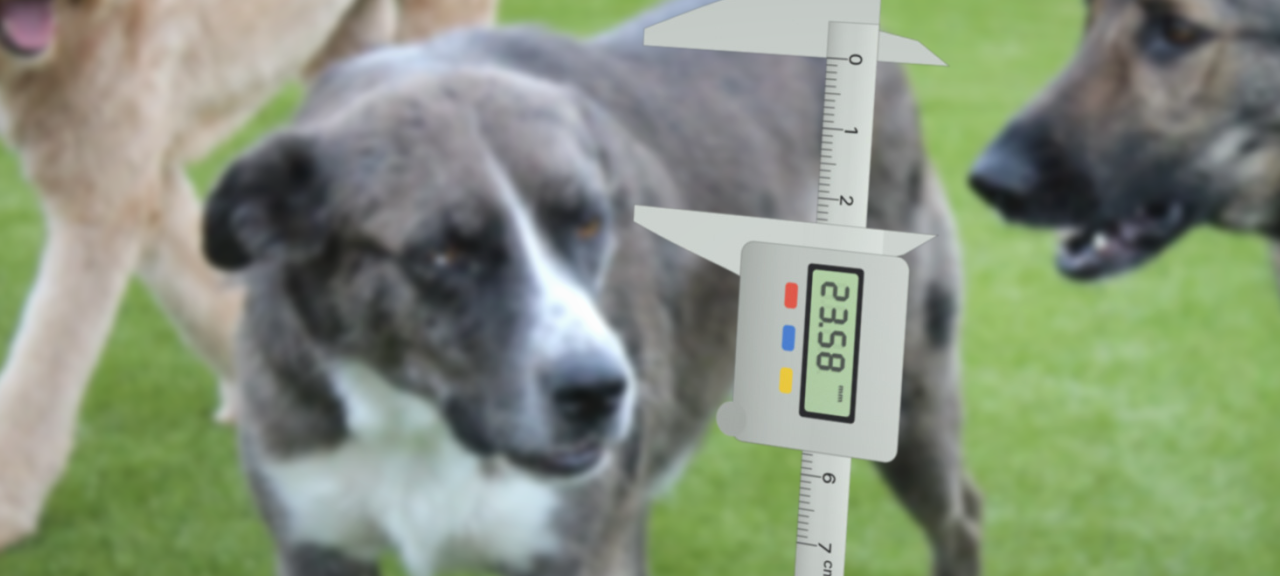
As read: 23.58
